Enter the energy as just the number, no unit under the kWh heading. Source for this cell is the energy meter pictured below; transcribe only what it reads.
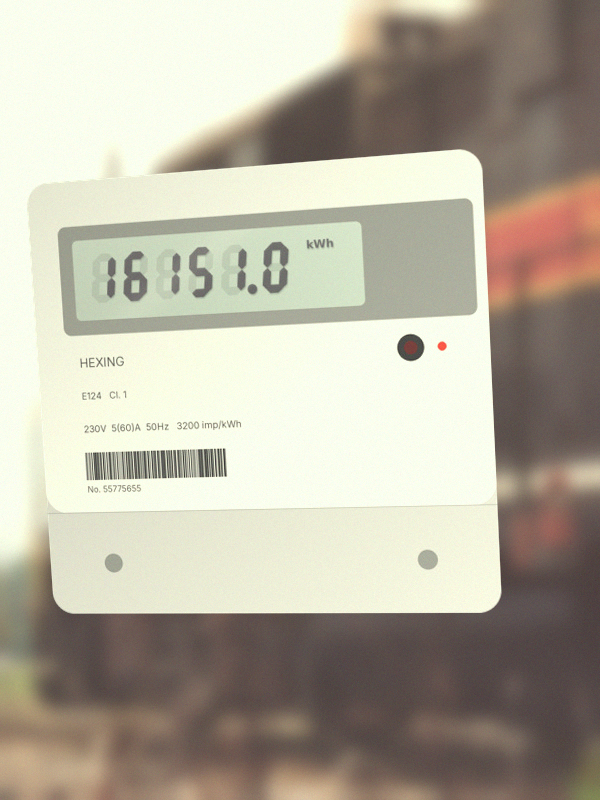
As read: 16151.0
